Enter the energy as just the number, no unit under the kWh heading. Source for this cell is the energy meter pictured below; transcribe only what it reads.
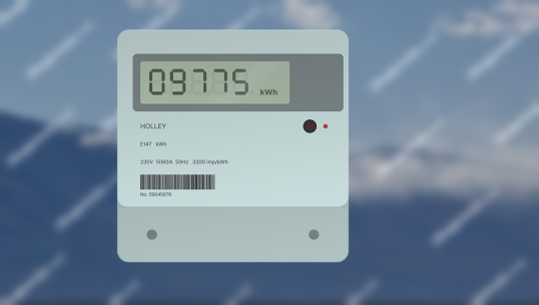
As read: 9775
